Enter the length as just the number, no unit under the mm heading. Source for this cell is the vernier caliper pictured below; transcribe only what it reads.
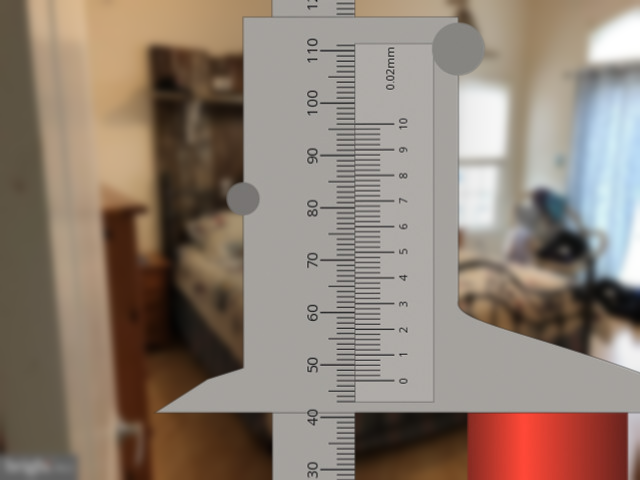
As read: 47.0
